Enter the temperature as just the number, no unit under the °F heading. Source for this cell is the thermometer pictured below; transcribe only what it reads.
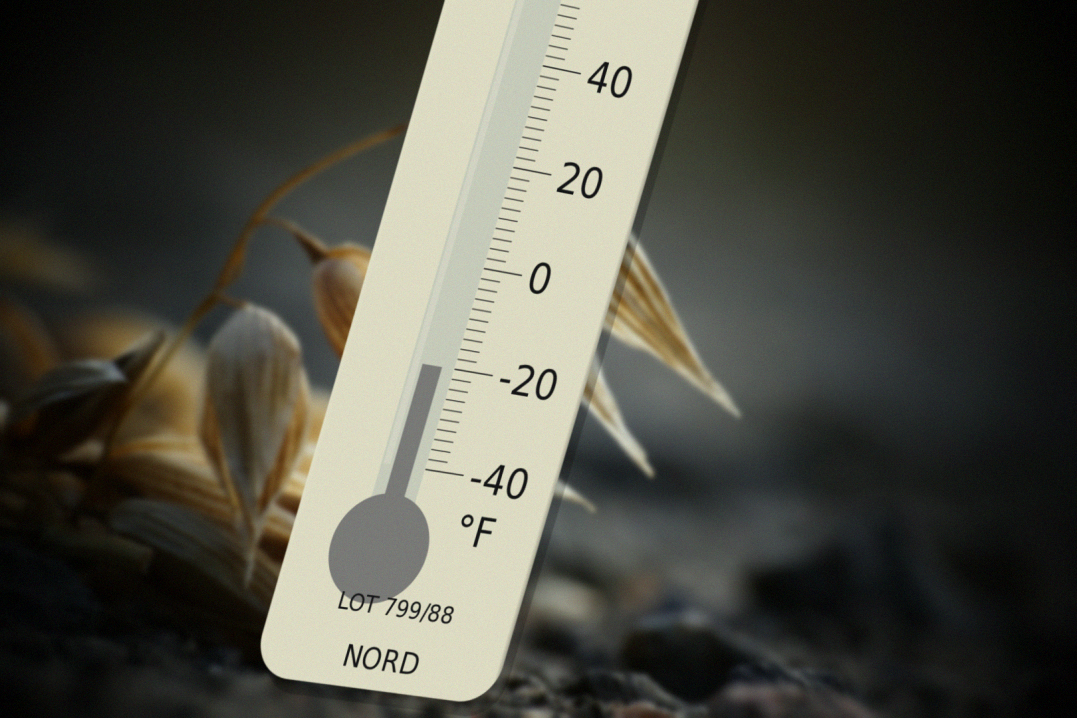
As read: -20
